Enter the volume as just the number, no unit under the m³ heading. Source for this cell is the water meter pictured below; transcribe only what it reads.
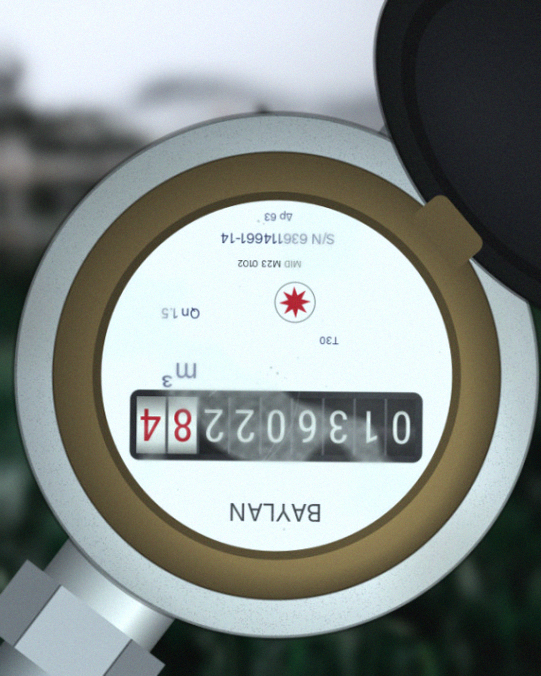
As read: 136022.84
